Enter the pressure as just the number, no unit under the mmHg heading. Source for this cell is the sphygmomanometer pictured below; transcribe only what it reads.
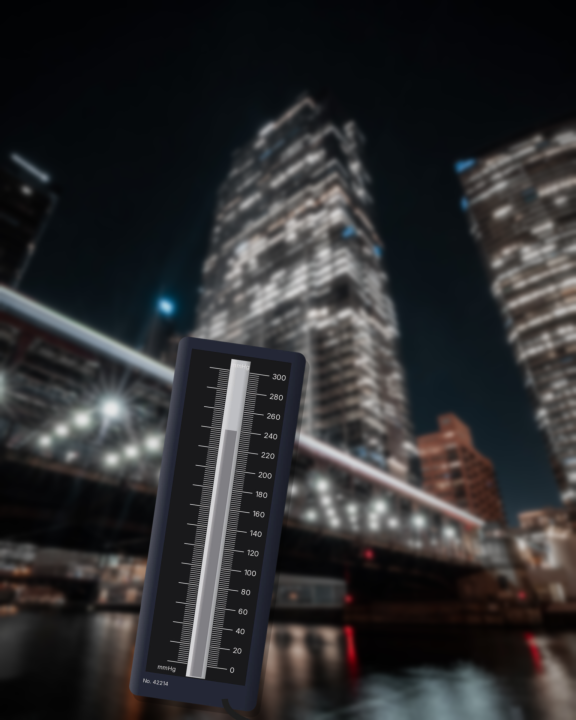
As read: 240
